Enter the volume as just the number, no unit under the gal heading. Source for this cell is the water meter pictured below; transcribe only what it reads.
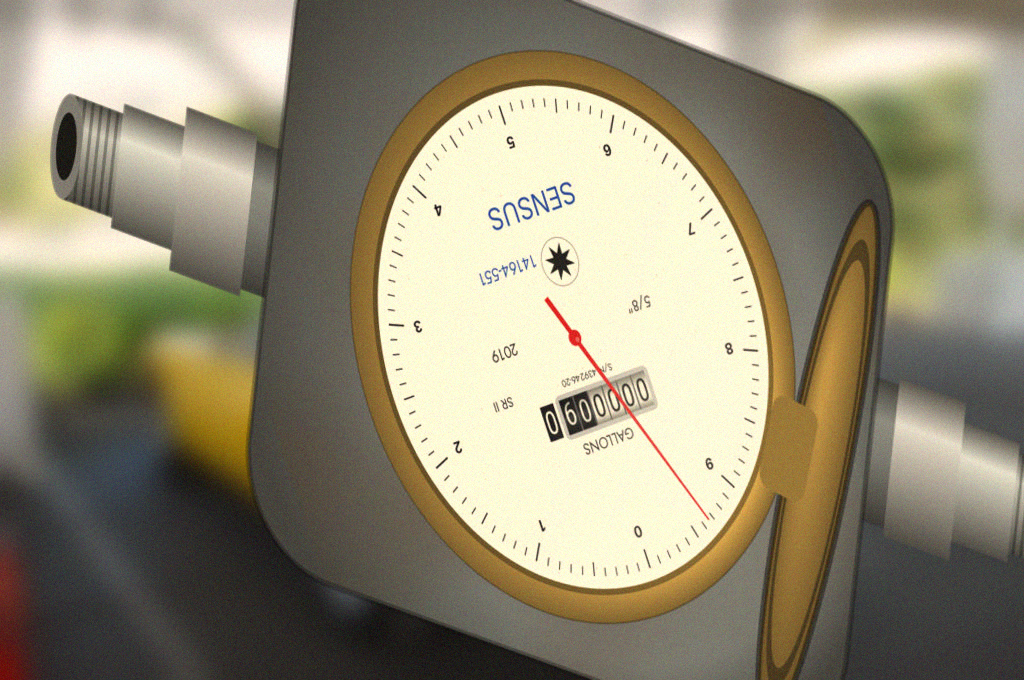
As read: 89.3
